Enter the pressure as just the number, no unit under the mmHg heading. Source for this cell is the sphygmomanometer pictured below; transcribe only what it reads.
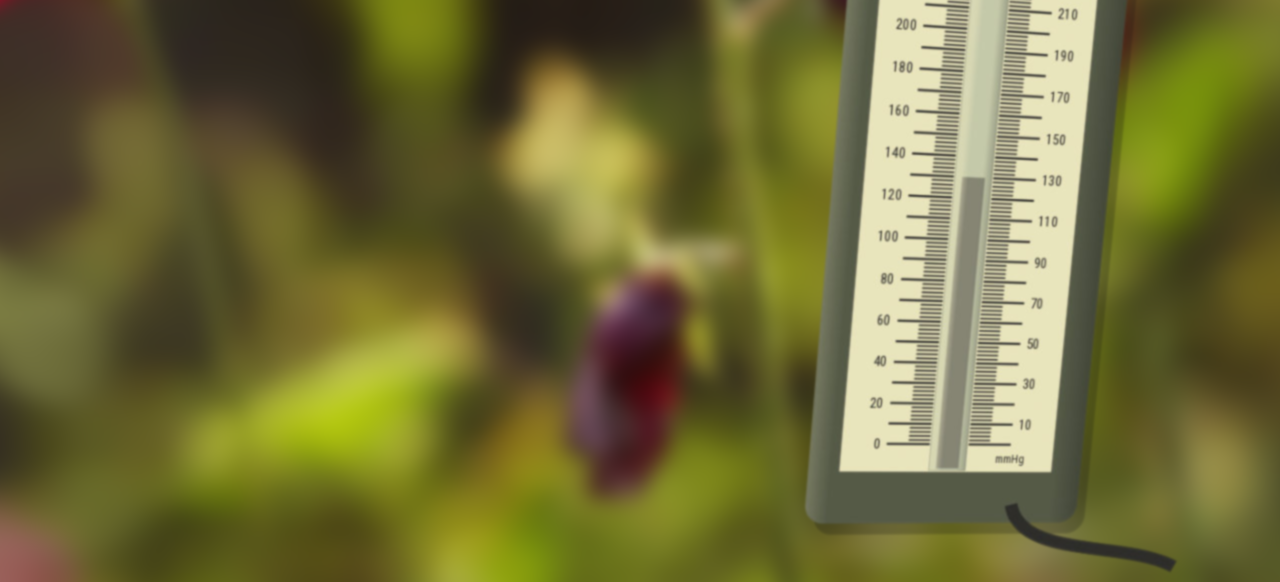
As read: 130
